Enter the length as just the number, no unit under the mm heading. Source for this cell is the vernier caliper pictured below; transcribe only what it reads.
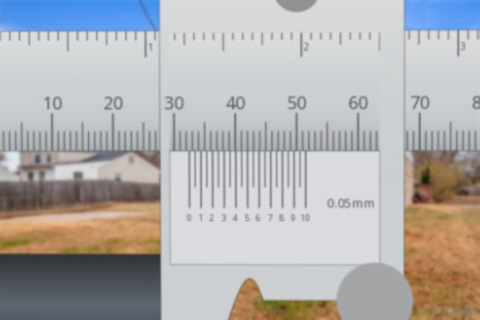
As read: 32.5
